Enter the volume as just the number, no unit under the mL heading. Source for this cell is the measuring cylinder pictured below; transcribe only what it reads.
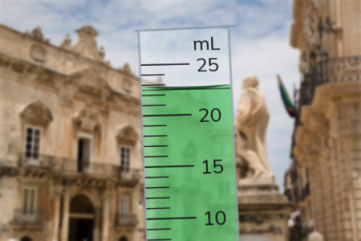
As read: 22.5
